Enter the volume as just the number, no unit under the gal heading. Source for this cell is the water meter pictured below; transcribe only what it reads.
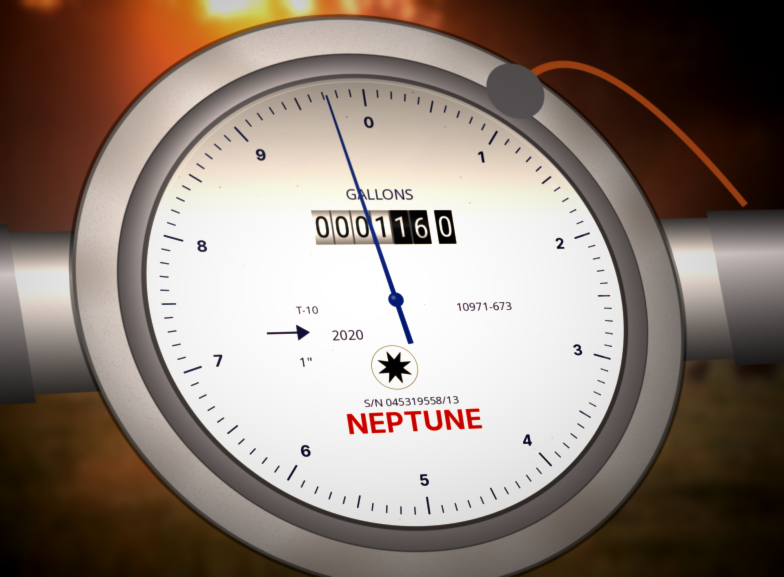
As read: 1159.7
